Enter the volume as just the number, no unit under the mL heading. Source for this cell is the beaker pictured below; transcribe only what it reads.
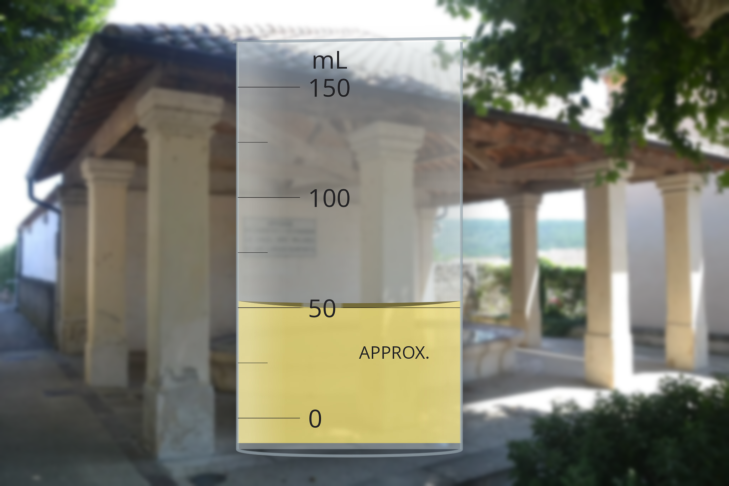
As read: 50
